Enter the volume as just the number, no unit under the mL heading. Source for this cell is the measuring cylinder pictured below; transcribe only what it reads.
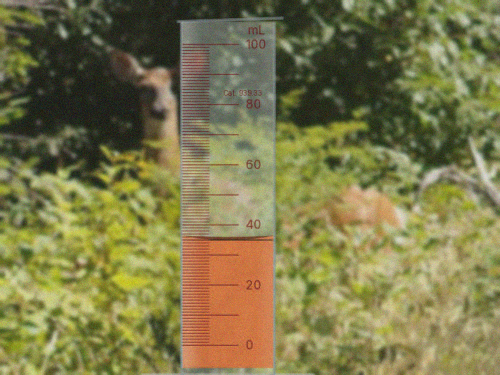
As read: 35
